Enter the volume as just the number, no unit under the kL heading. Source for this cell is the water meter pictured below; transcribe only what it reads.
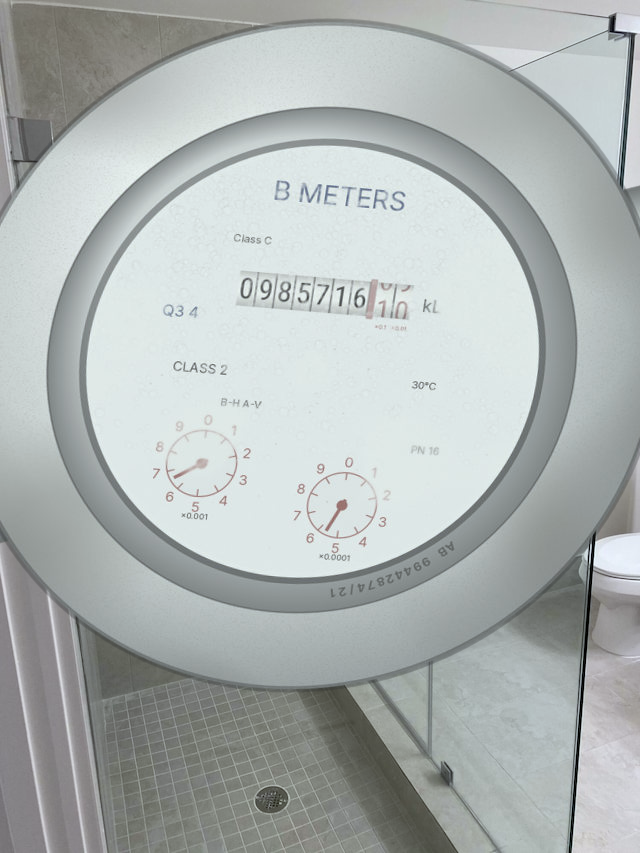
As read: 985716.0965
